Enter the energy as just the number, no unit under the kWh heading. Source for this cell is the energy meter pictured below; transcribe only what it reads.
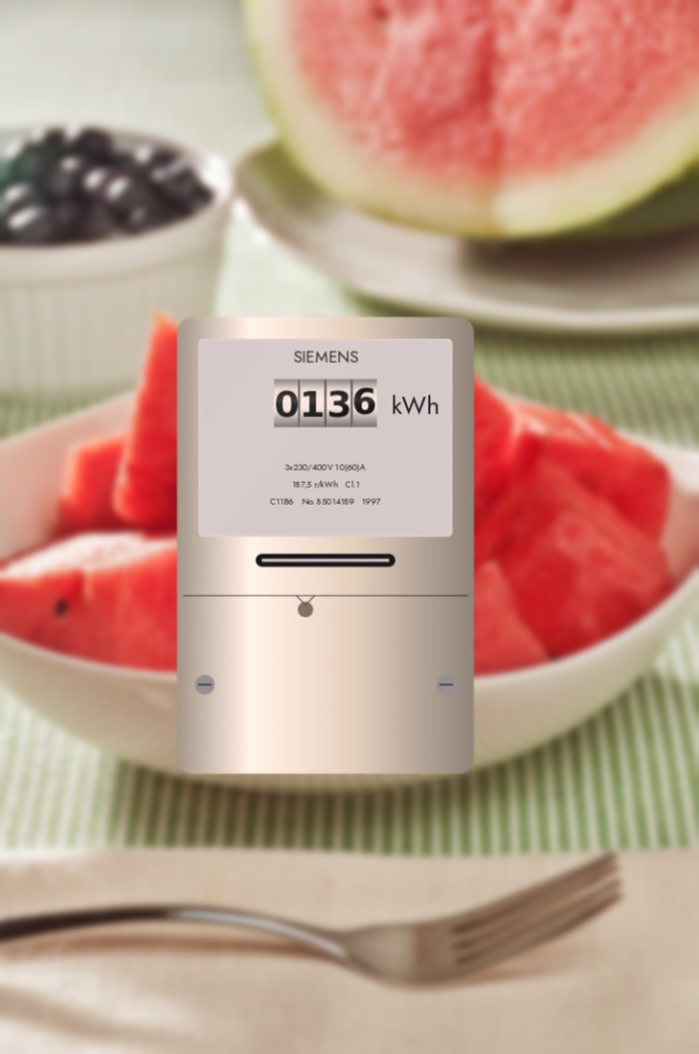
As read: 136
